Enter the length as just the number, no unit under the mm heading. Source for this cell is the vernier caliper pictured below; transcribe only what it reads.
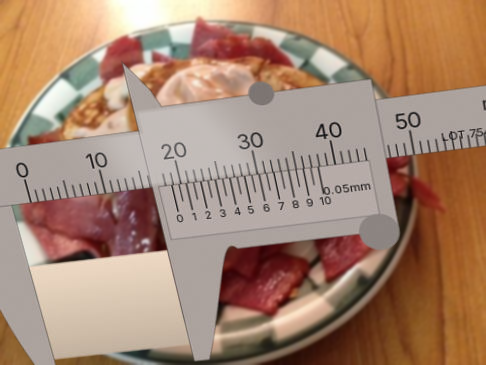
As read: 18.8
